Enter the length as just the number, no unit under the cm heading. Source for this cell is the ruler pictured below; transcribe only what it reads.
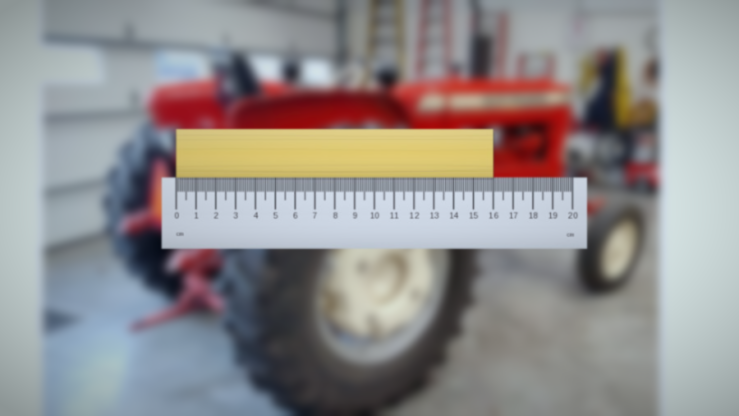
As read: 16
